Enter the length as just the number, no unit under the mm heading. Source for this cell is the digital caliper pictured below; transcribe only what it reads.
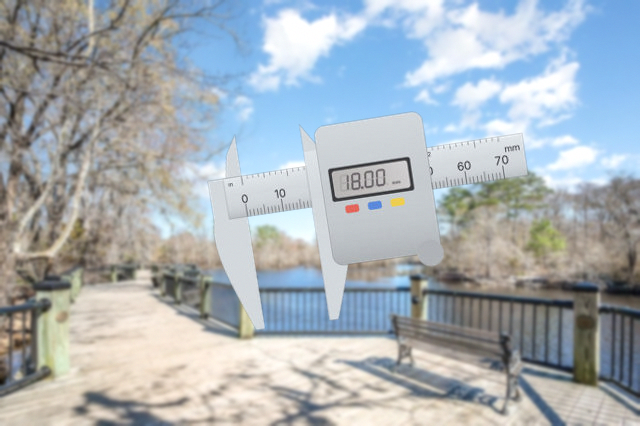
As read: 18.00
